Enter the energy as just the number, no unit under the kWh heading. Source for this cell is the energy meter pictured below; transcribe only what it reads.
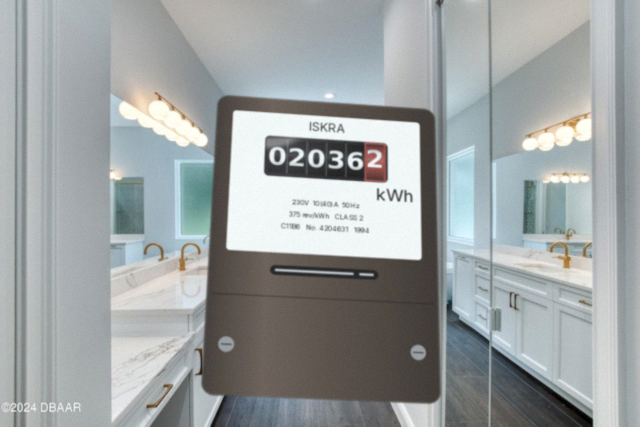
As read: 2036.2
